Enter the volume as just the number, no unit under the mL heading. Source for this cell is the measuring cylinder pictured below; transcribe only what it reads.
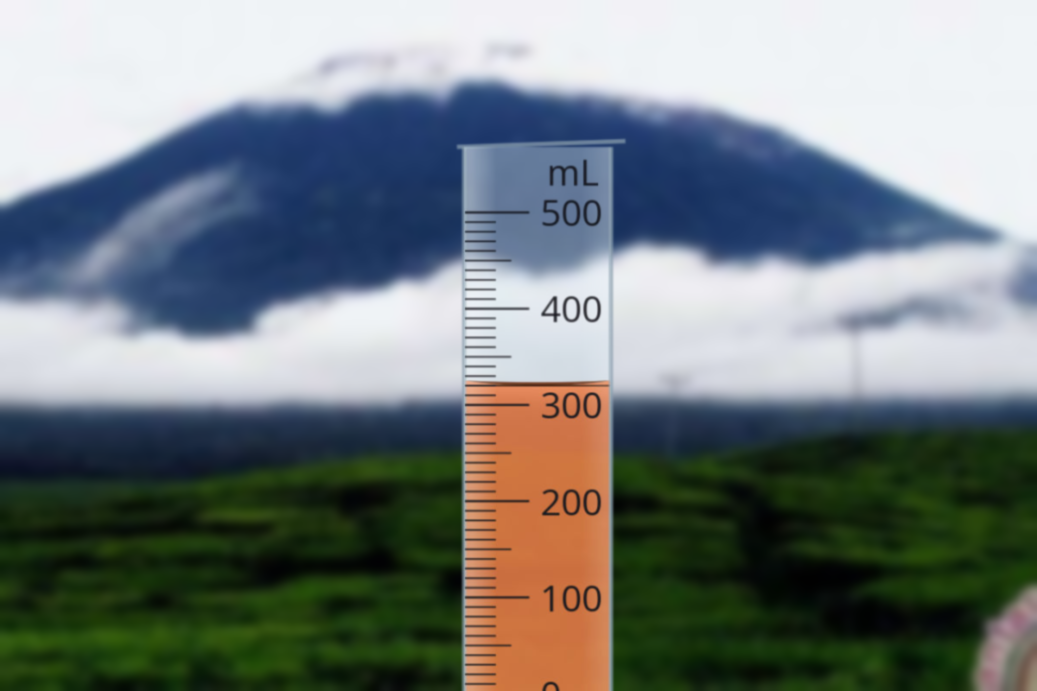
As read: 320
